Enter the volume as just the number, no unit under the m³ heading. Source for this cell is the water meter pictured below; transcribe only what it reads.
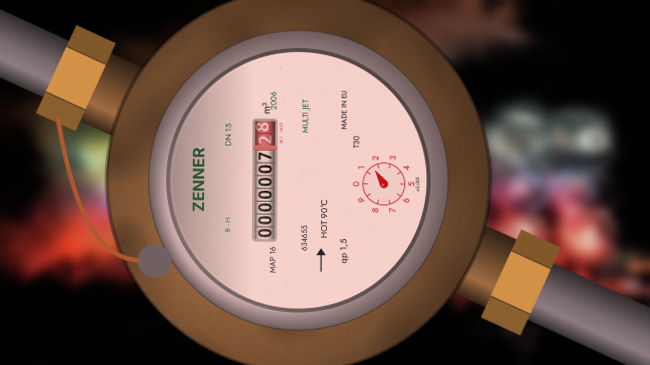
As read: 7.281
